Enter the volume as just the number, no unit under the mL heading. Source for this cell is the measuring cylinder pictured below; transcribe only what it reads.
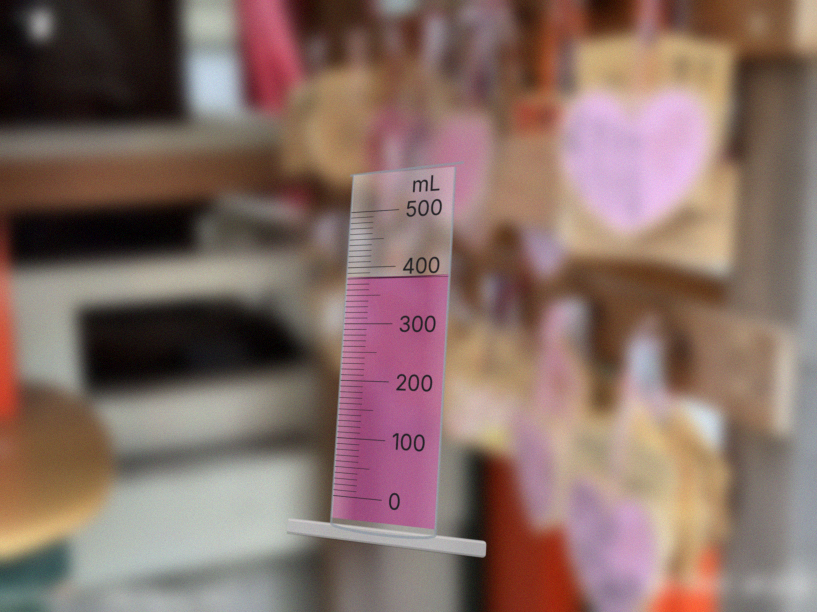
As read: 380
